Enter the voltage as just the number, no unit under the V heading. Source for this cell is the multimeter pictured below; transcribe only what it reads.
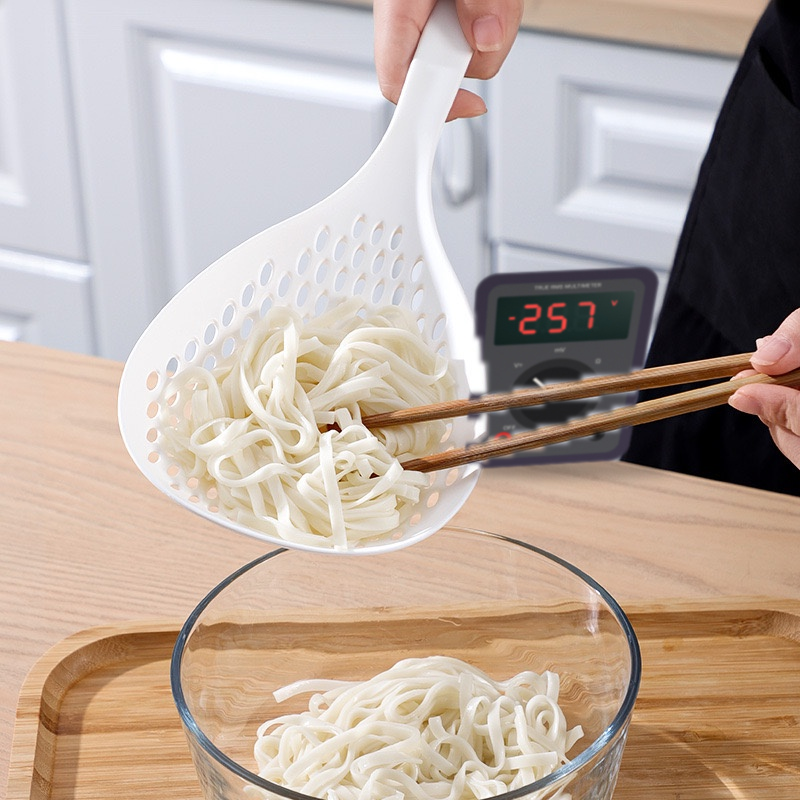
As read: -257
